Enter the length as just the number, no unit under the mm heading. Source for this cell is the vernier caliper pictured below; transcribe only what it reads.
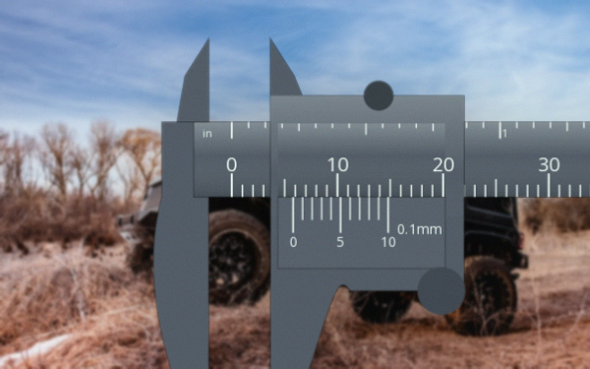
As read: 5.8
